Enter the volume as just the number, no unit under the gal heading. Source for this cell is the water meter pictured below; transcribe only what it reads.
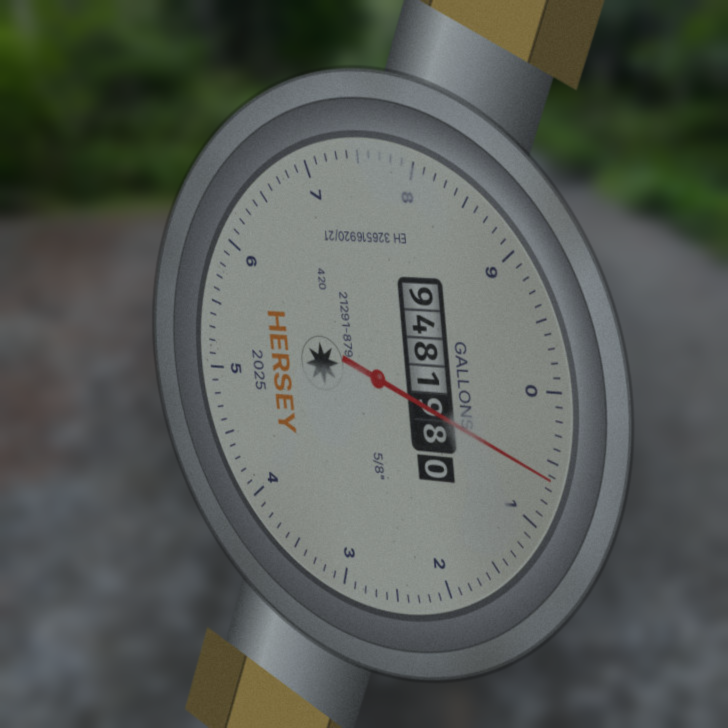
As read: 9481980.6
